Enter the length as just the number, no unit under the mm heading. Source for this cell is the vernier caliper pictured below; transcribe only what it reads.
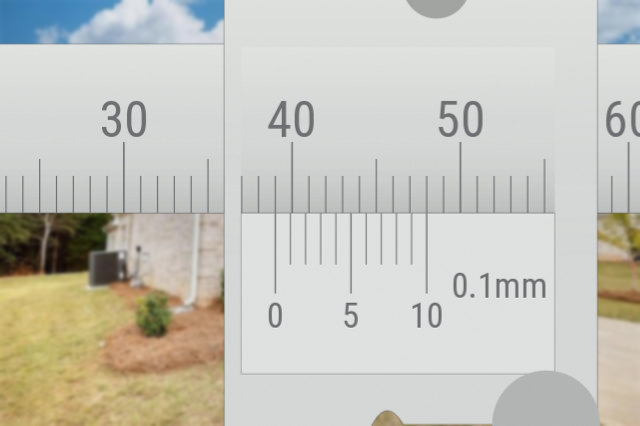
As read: 39.0
